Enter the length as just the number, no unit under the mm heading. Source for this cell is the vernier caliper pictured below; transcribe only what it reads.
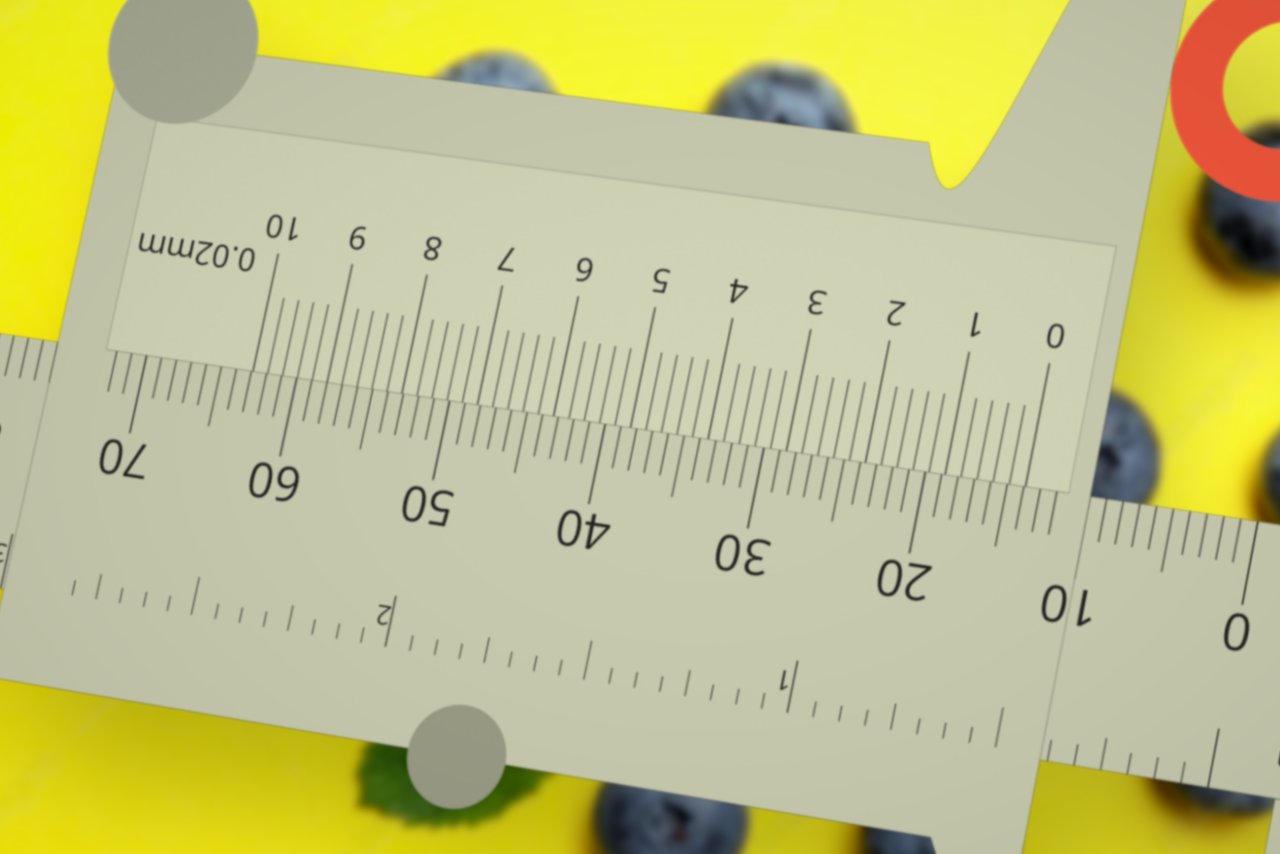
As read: 13.9
